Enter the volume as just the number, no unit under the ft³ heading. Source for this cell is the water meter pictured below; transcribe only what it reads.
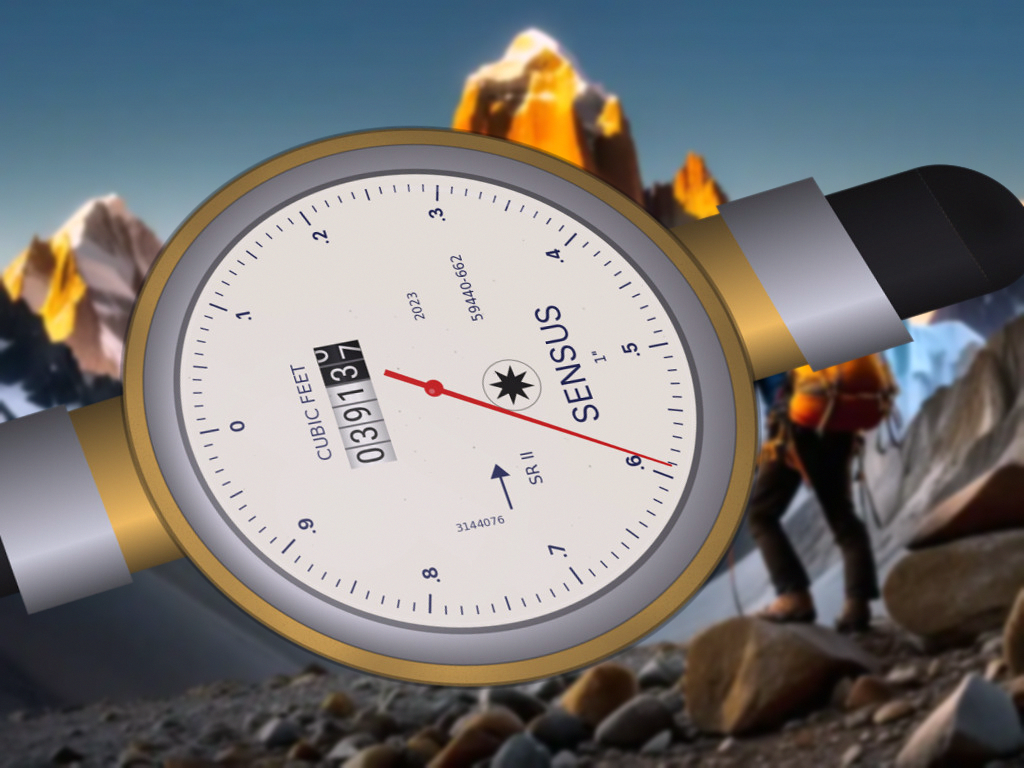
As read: 39136.59
